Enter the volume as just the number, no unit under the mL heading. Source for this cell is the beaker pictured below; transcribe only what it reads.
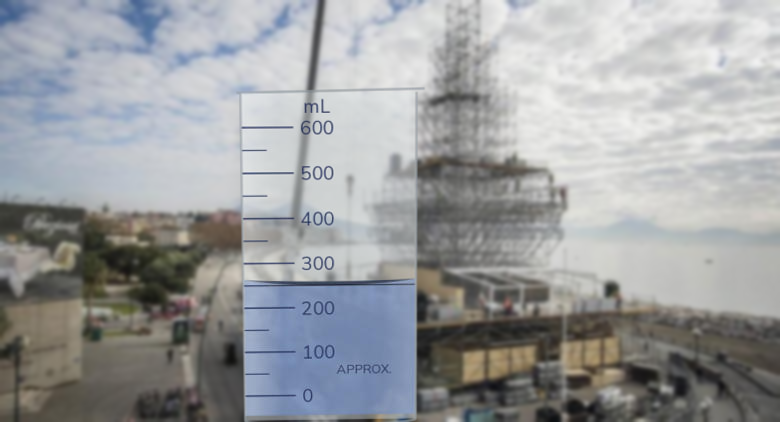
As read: 250
